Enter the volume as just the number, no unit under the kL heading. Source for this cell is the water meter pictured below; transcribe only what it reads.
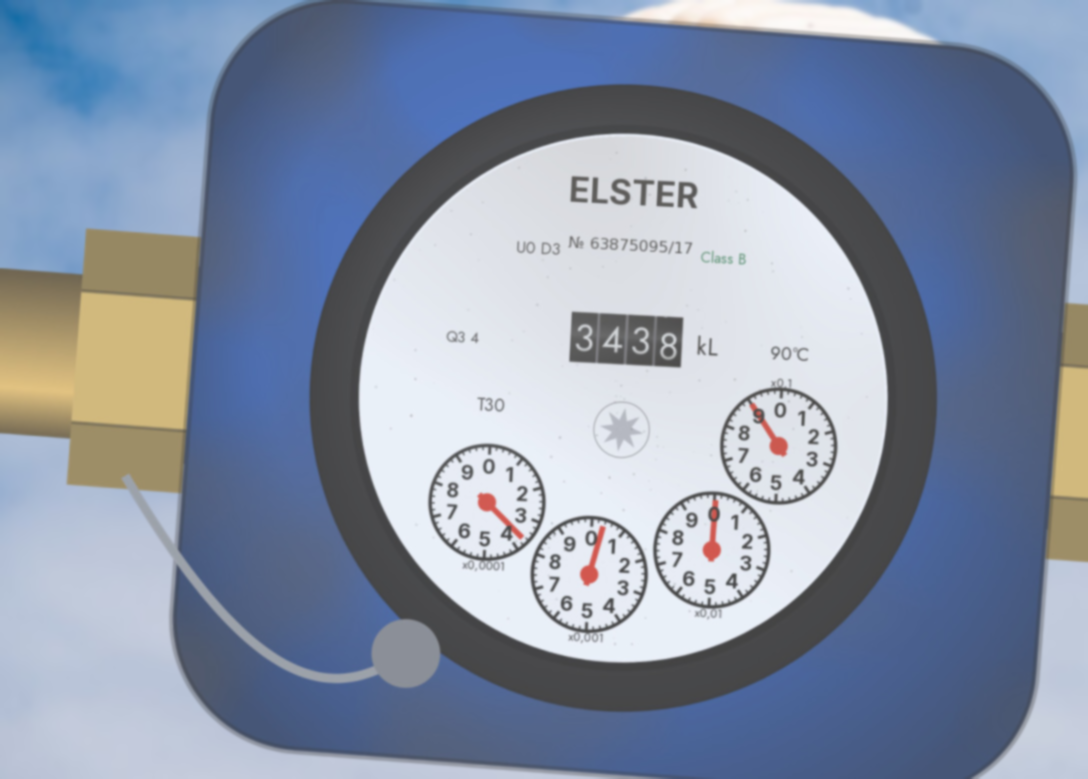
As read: 3437.9003
